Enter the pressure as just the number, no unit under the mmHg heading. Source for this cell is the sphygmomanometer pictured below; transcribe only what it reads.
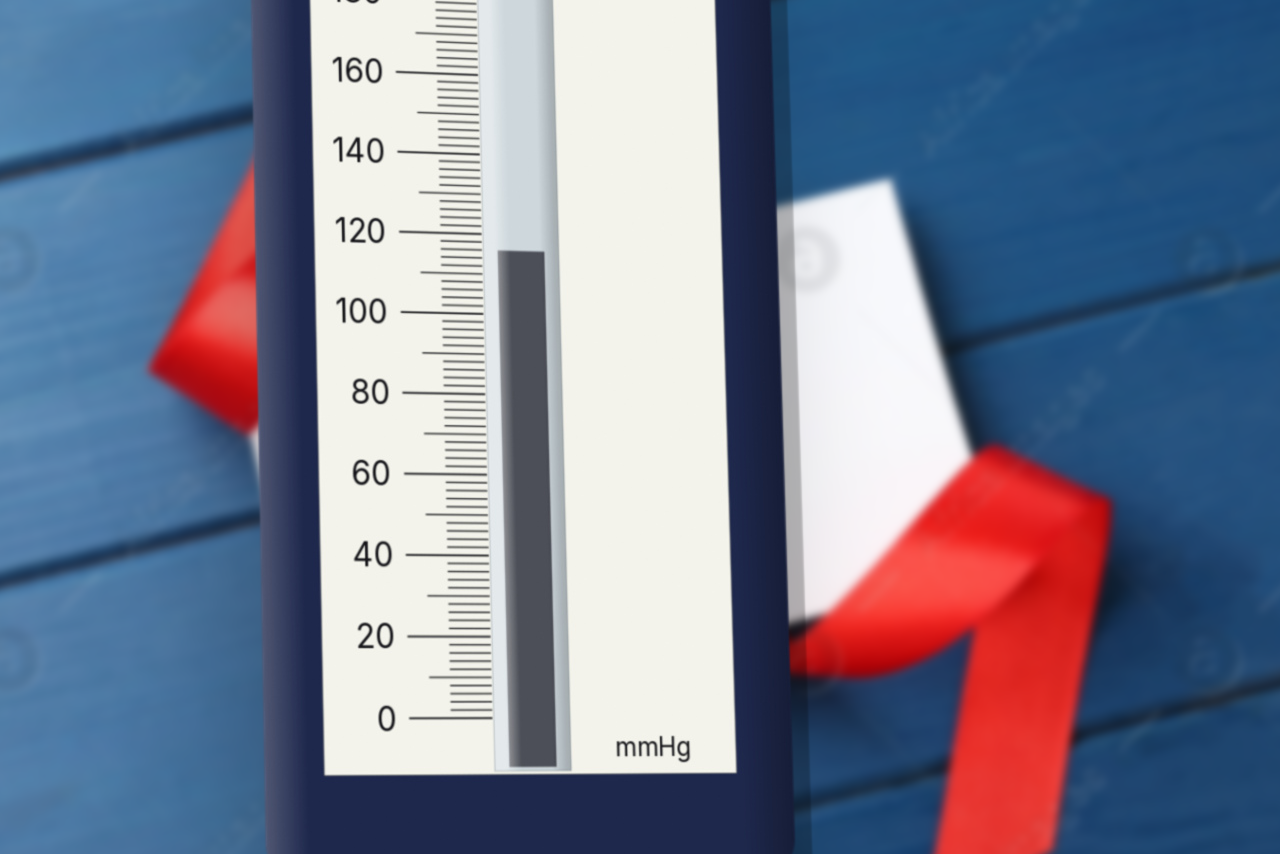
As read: 116
